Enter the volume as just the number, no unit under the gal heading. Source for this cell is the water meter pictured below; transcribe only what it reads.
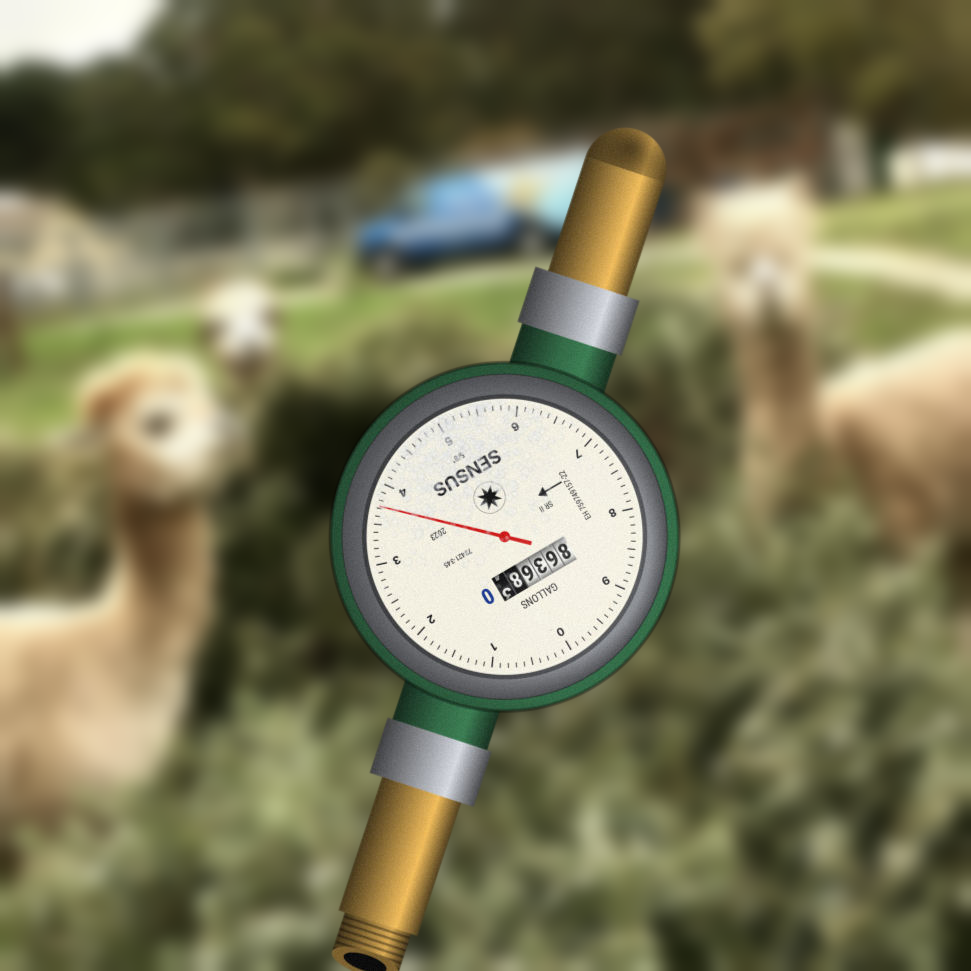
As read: 8636833.7
